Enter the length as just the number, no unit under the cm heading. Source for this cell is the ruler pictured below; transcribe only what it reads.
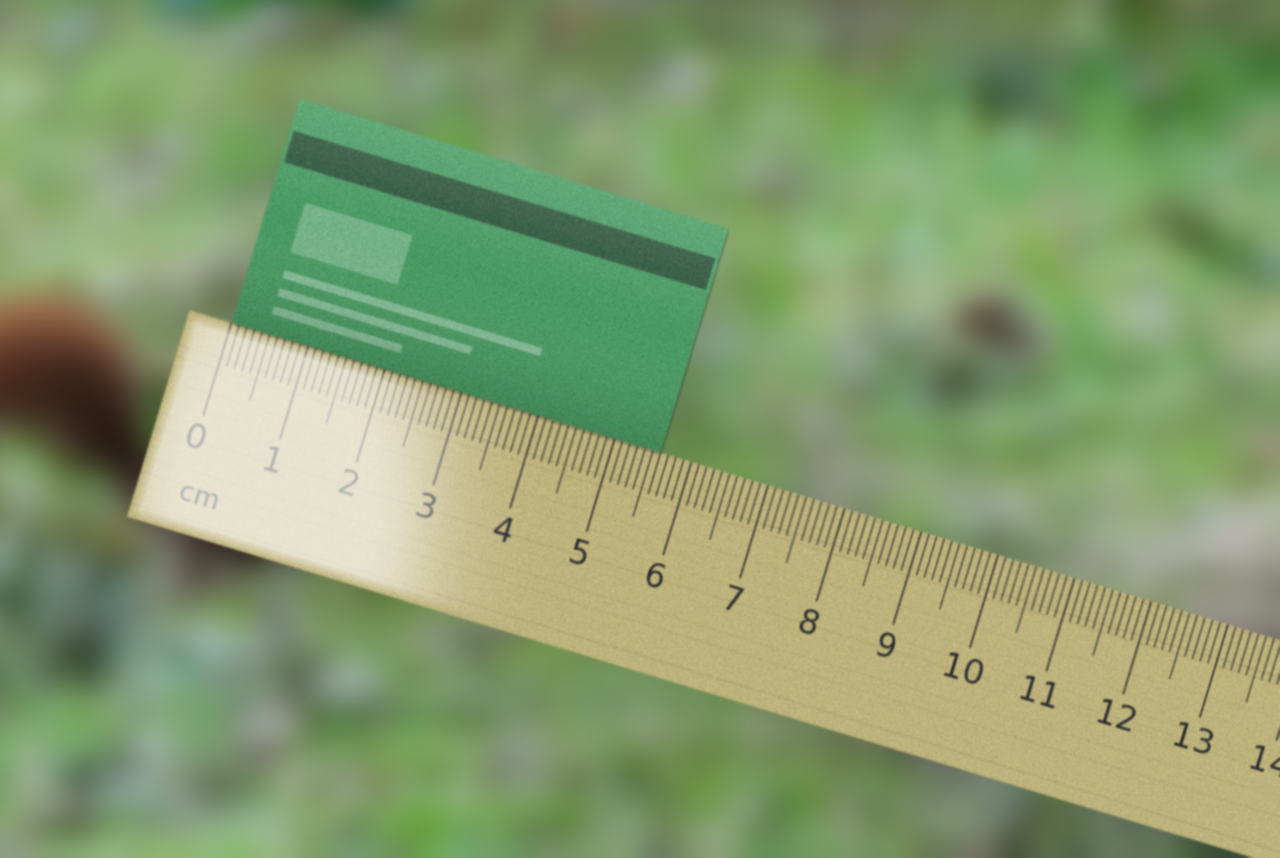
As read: 5.6
